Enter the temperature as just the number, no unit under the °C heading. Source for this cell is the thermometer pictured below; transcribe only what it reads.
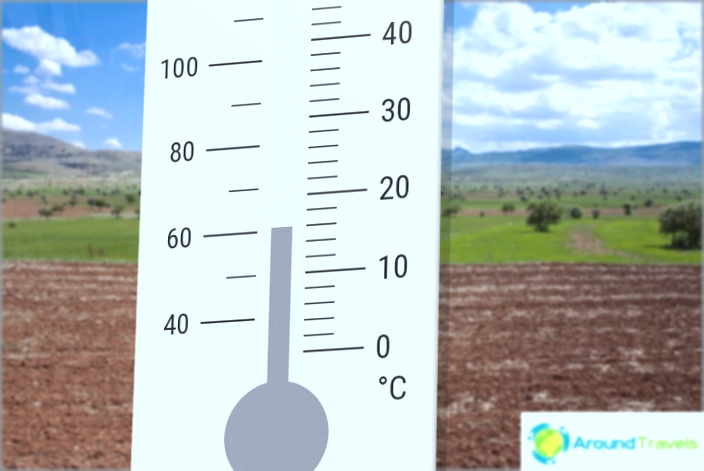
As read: 16
